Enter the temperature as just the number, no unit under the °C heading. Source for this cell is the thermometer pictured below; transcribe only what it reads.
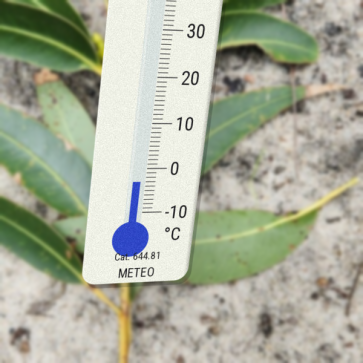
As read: -3
